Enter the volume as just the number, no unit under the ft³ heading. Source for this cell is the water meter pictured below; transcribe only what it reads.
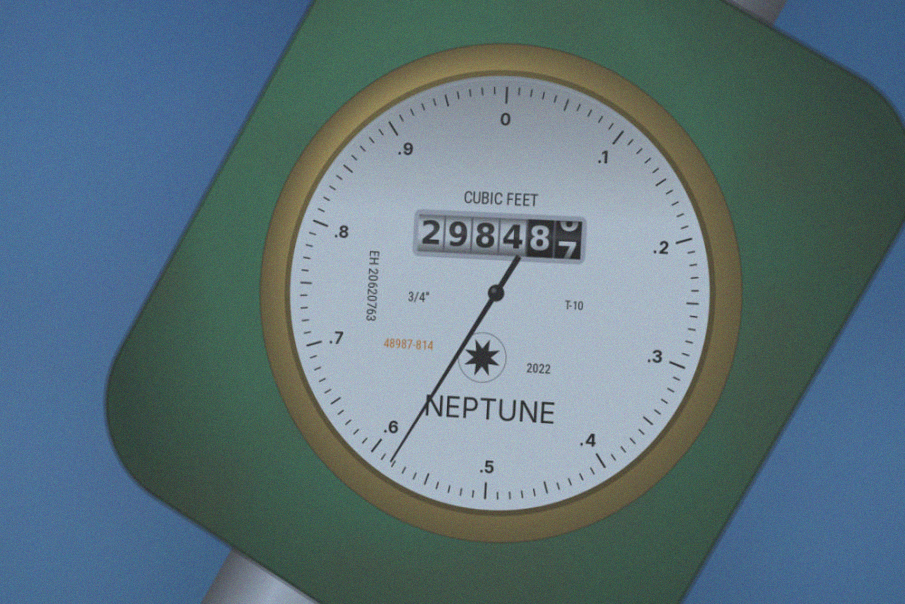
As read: 298486.58
